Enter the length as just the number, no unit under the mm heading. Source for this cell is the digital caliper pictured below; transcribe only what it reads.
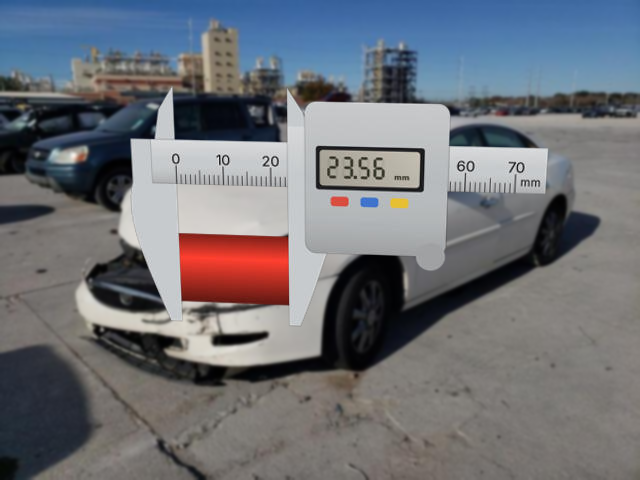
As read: 23.56
